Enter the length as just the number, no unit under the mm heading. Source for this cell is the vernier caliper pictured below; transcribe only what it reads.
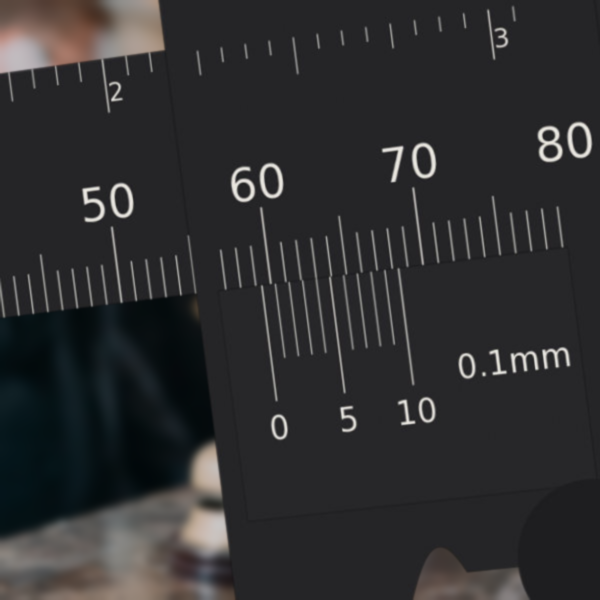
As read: 59.4
